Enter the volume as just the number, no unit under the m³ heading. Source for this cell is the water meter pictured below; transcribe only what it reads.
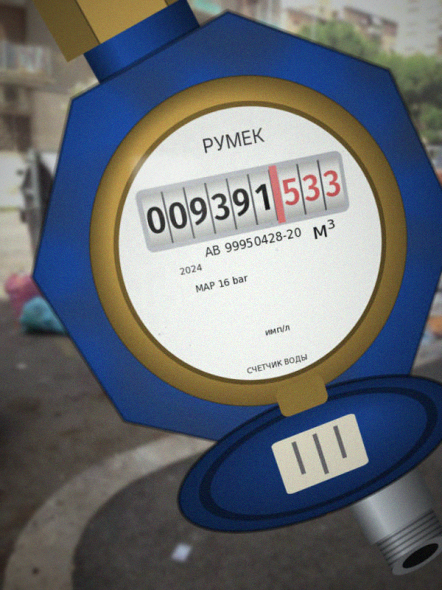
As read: 9391.533
